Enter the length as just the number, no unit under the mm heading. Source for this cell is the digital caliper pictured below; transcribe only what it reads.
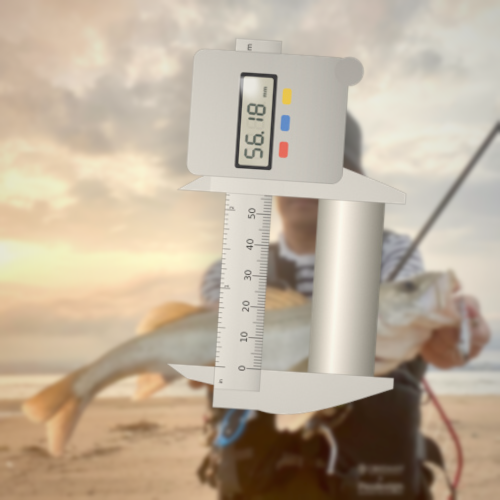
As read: 56.18
